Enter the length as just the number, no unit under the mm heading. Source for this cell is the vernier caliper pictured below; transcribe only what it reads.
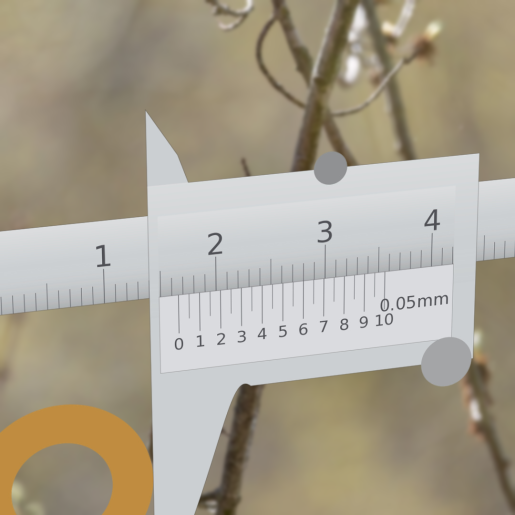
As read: 16.6
